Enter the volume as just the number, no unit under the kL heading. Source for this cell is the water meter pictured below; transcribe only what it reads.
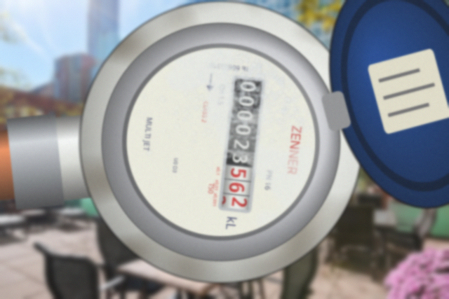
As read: 23.562
